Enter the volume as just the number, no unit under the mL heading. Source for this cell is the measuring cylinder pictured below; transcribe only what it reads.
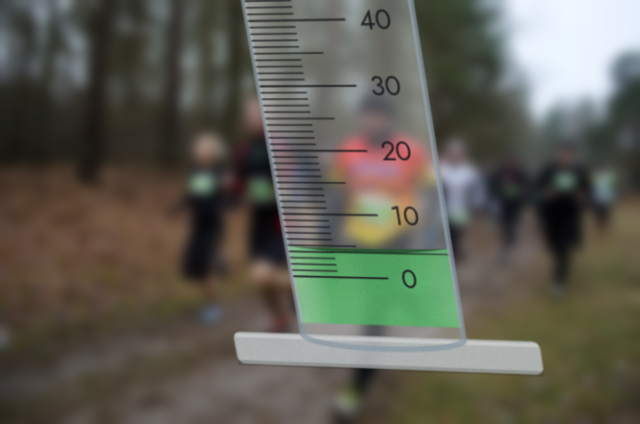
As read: 4
